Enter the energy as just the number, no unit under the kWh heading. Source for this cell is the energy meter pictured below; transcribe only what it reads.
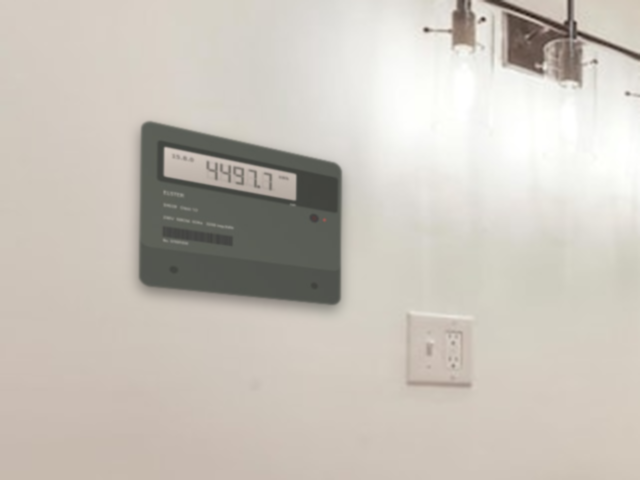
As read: 4497.7
